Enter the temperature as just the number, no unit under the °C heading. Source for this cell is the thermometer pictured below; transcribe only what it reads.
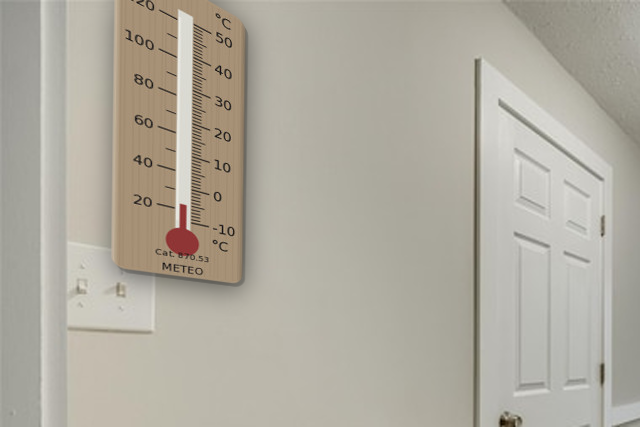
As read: -5
